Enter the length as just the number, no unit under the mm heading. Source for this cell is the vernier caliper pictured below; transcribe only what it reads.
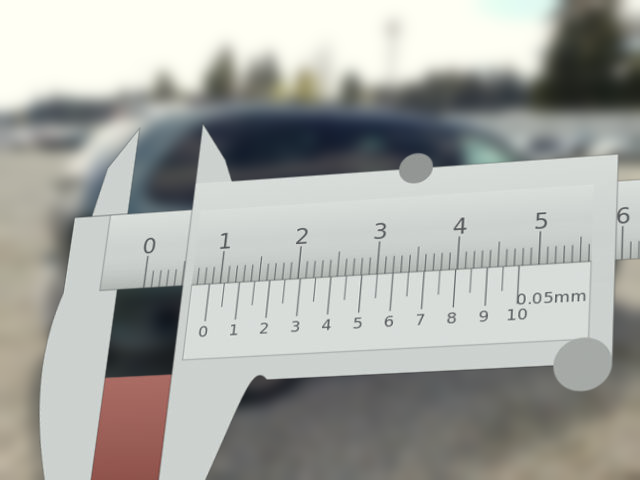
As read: 8.6
